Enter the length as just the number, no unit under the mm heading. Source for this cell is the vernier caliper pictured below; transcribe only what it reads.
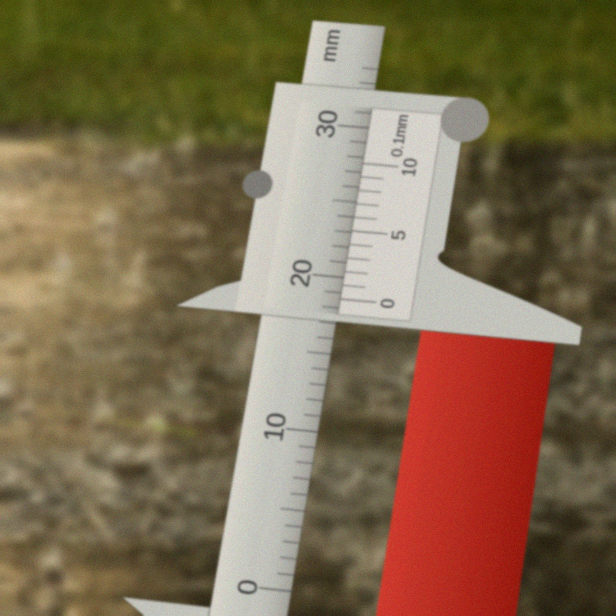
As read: 18.6
